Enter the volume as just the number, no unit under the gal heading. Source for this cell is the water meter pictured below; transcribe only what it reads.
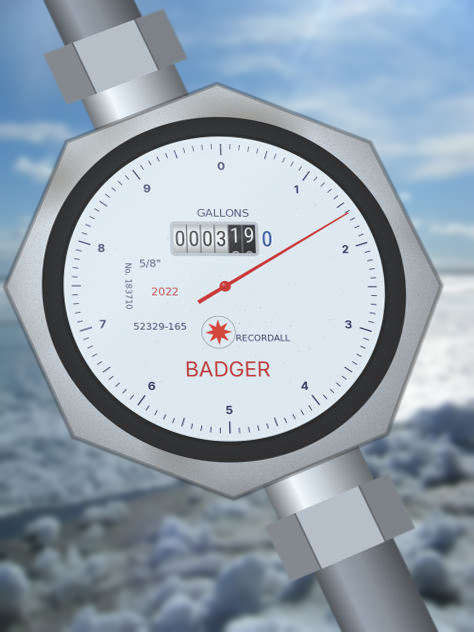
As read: 3191.6
